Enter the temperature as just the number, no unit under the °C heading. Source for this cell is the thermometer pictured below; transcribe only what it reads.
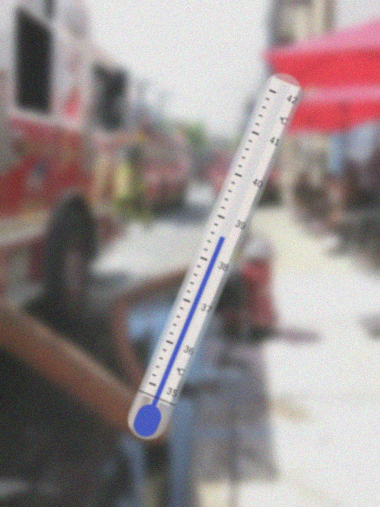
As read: 38.6
